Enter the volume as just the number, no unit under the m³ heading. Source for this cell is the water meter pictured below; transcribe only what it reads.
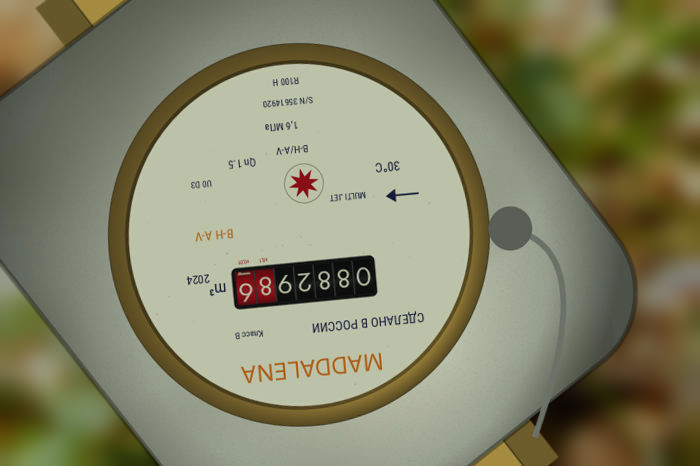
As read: 8829.86
